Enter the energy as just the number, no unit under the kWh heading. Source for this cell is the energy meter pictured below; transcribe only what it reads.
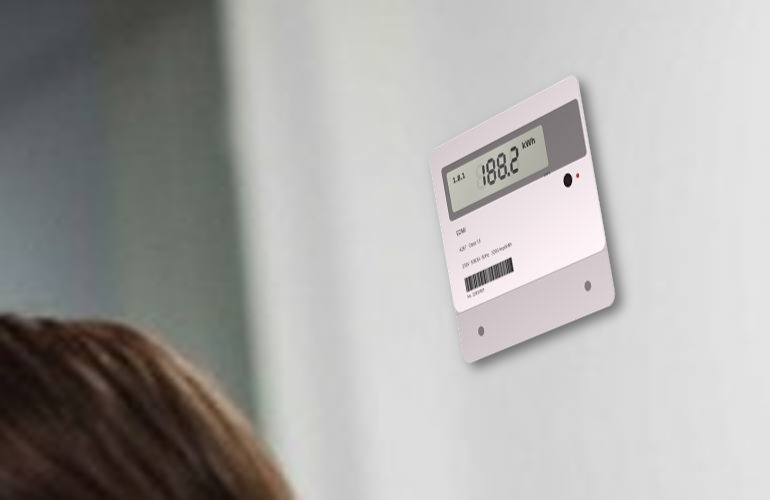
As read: 188.2
